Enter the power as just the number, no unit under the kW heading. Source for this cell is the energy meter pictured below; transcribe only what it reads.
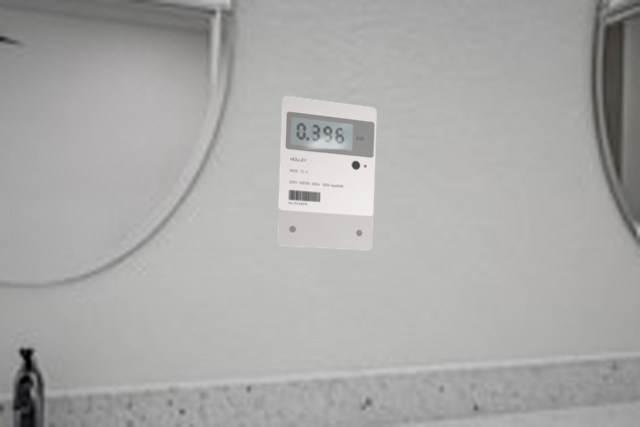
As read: 0.396
